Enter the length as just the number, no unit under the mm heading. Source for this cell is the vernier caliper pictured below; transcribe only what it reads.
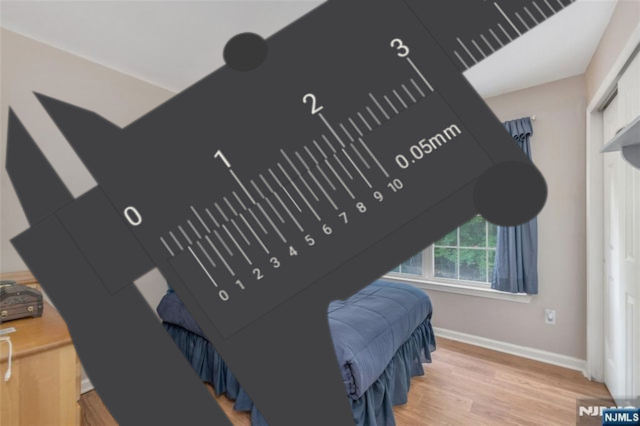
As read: 2.6
